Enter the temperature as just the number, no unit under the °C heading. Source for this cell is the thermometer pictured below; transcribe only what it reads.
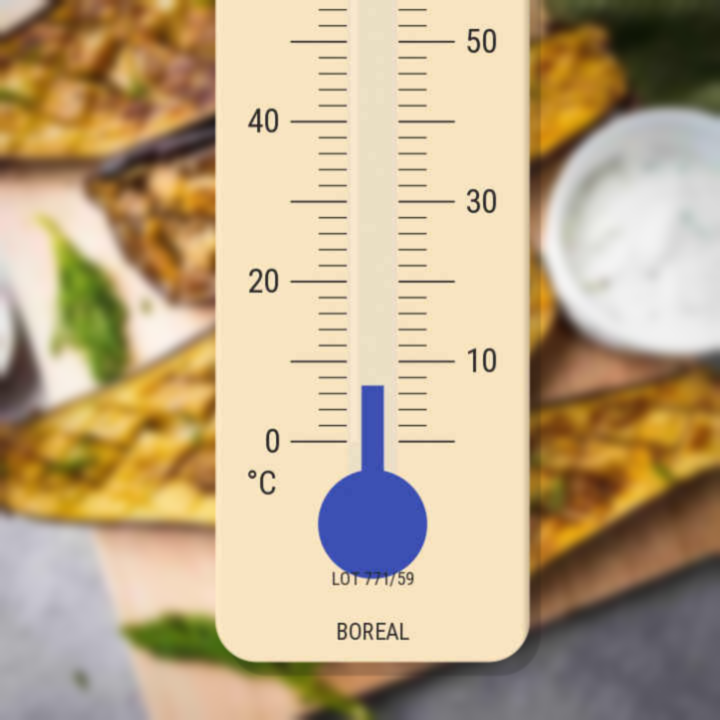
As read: 7
